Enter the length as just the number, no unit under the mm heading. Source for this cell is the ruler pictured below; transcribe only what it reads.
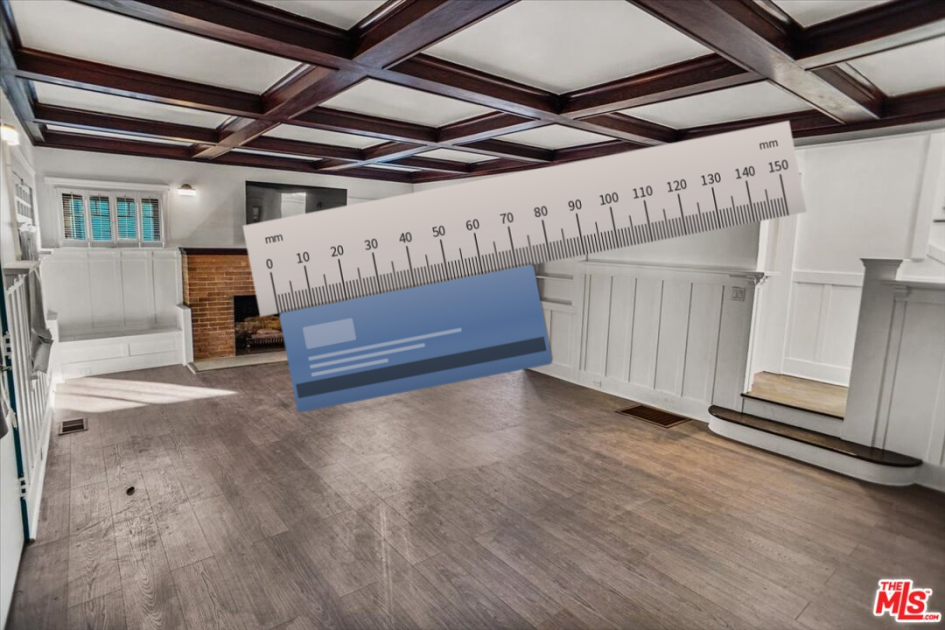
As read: 75
